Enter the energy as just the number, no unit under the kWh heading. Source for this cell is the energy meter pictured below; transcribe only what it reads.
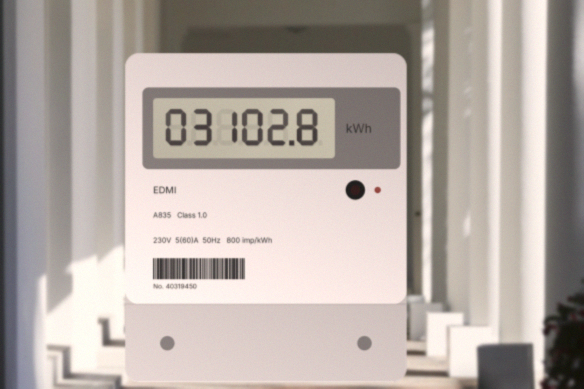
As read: 3102.8
